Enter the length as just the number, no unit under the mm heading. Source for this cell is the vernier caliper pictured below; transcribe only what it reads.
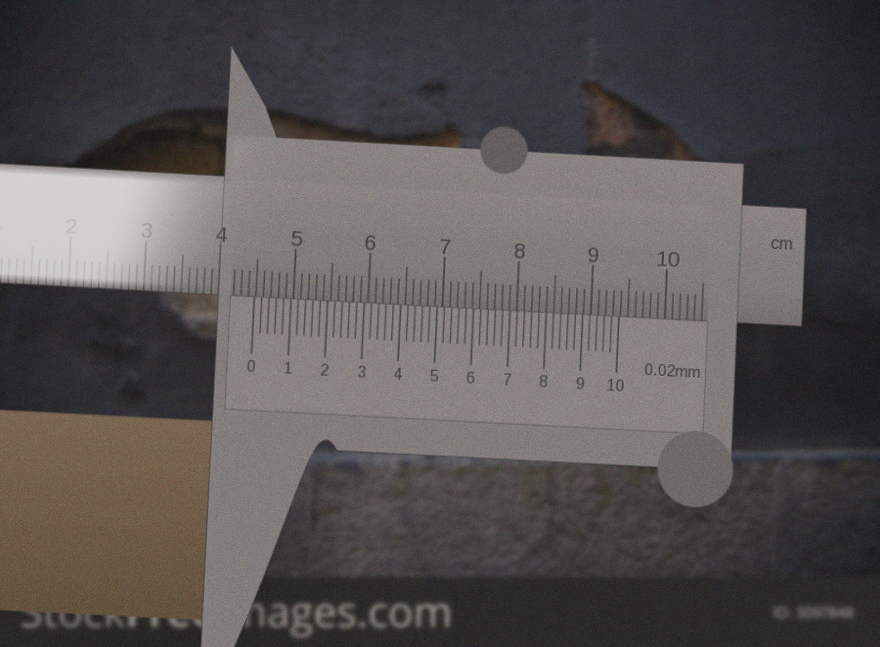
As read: 44.8
